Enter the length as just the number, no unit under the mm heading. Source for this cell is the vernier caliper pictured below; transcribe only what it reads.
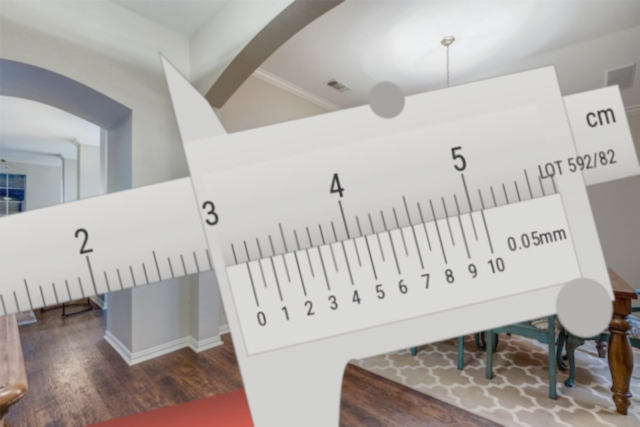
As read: 31.8
